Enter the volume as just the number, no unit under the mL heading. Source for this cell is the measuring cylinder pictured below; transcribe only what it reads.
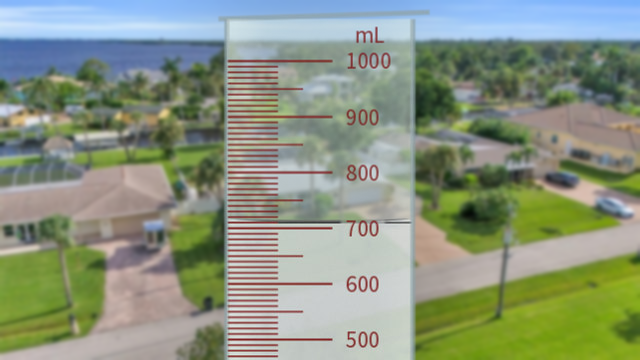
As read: 710
